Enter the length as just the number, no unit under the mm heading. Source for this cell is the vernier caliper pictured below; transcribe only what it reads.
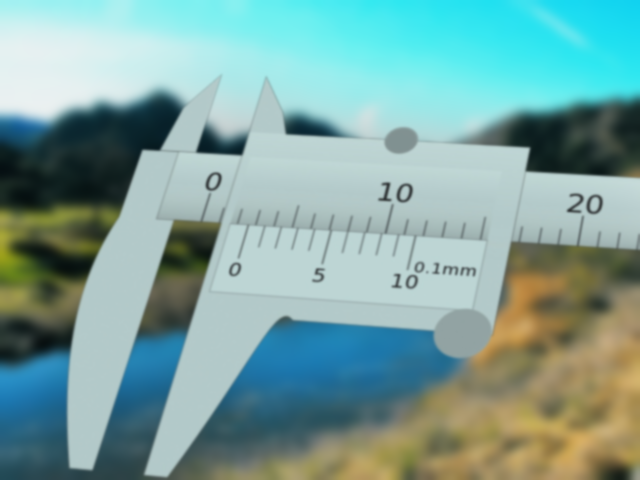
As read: 2.6
